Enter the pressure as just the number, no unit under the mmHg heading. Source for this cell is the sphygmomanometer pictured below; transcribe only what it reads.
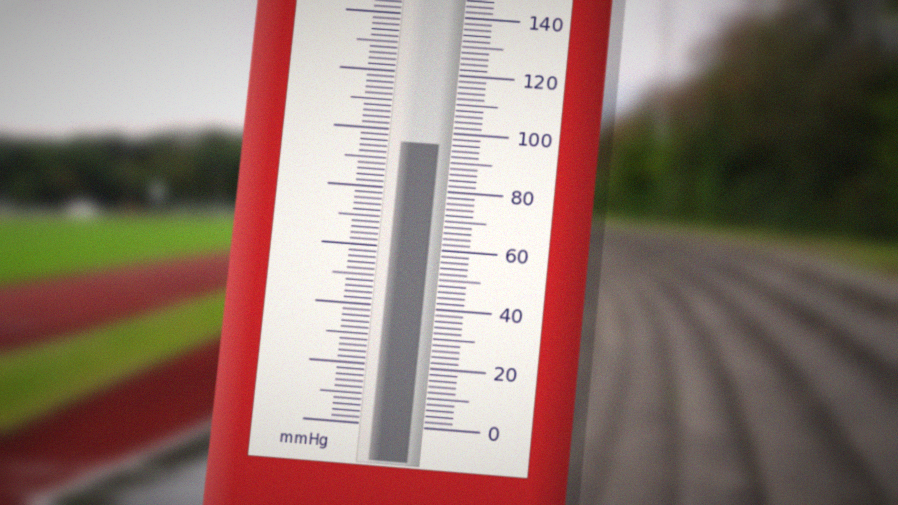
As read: 96
